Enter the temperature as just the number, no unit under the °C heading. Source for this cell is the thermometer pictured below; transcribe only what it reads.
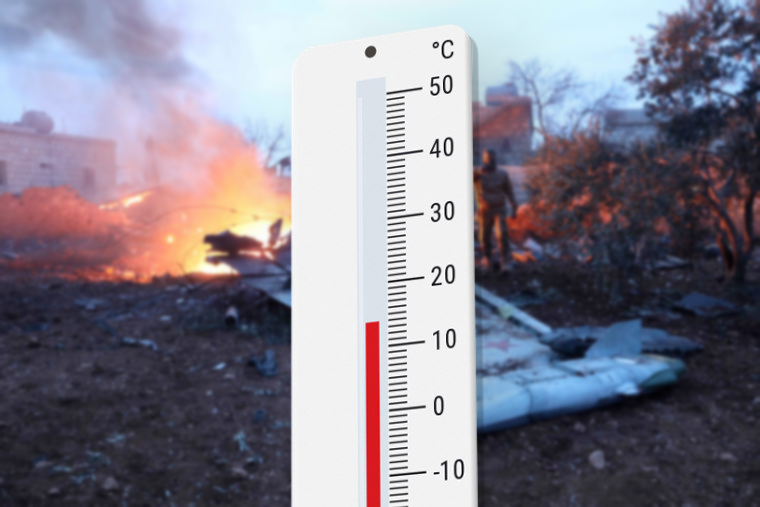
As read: 14
